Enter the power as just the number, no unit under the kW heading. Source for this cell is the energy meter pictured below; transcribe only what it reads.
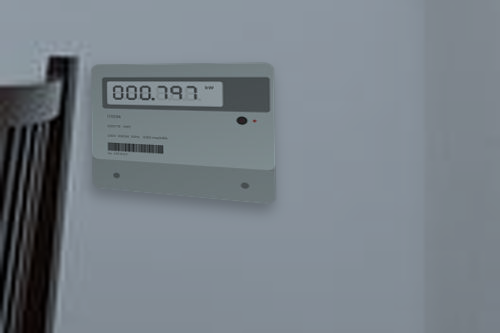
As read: 0.797
